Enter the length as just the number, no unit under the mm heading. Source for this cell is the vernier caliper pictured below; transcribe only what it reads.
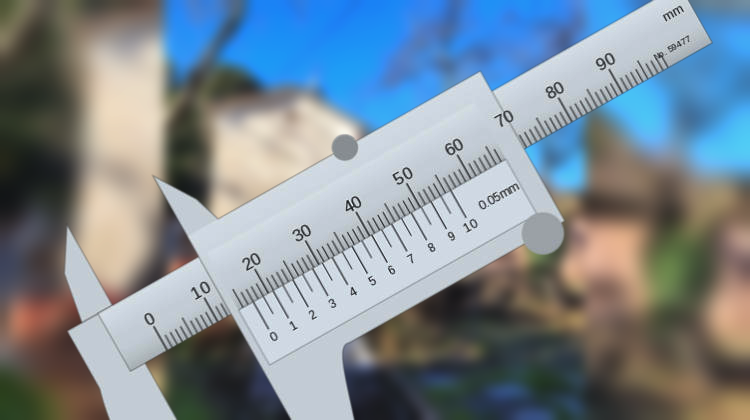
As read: 17.0
